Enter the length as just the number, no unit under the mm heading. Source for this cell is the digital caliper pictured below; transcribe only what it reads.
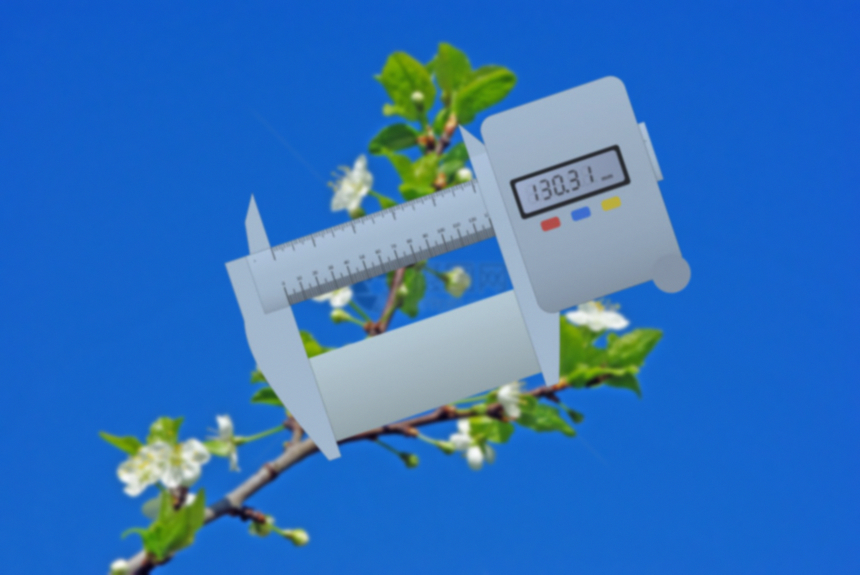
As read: 130.31
